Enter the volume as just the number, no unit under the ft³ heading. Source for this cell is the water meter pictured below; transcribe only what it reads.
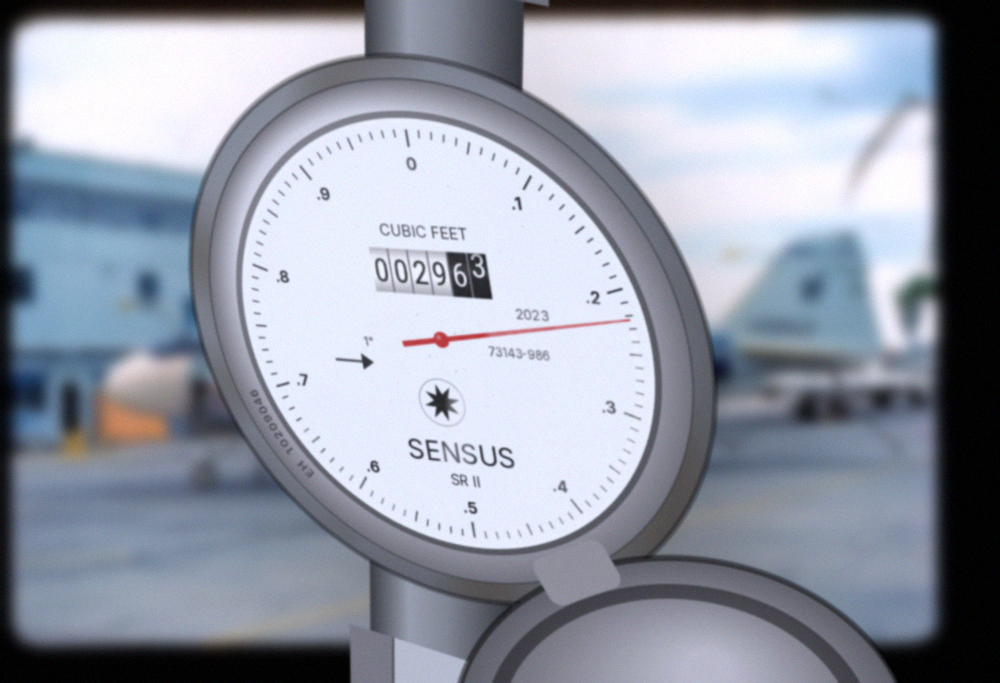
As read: 2963.22
